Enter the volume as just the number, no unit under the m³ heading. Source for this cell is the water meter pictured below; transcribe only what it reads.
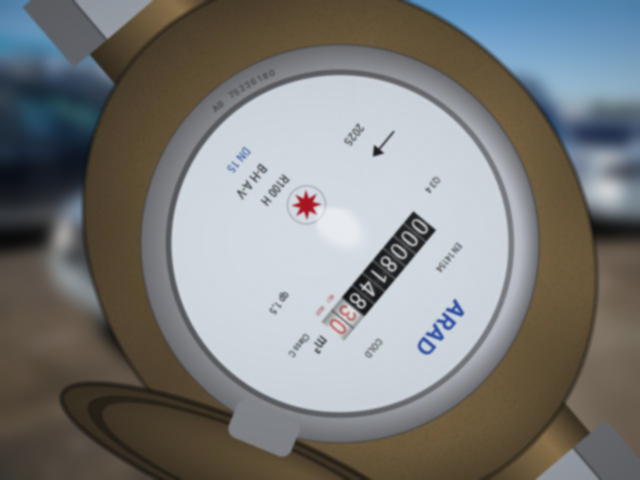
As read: 8148.30
